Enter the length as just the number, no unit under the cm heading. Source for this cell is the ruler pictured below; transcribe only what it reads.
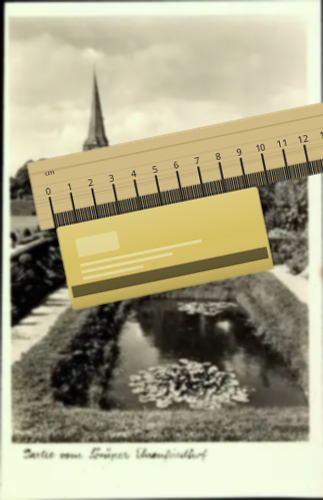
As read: 9.5
